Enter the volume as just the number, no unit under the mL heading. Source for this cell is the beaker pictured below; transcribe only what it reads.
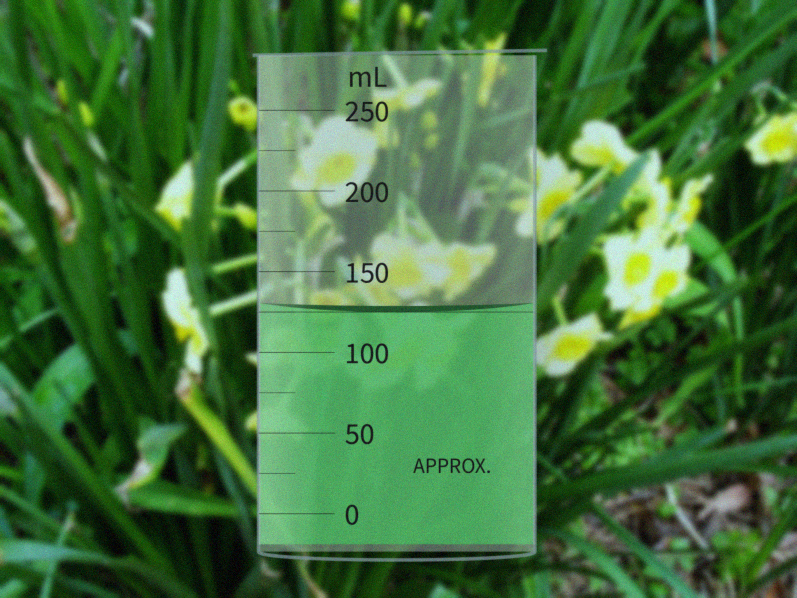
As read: 125
